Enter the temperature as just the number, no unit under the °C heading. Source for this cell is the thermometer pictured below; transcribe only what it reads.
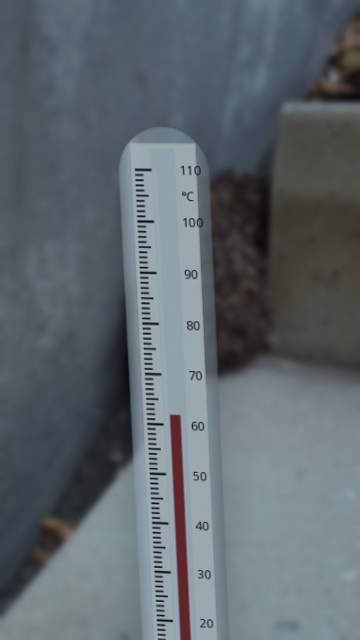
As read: 62
